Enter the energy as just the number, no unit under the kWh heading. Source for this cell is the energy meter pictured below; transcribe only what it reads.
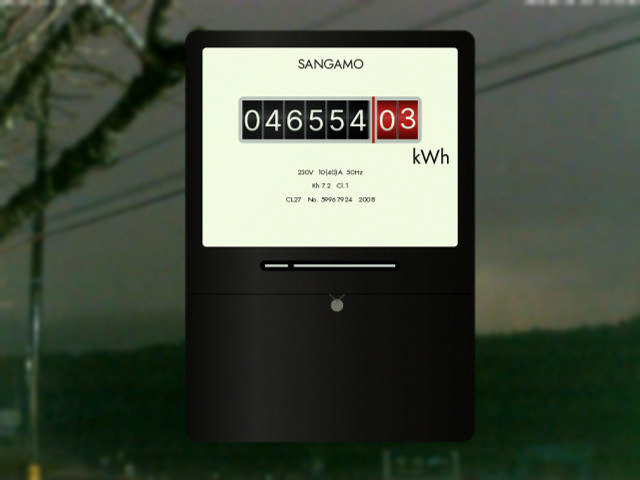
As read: 46554.03
